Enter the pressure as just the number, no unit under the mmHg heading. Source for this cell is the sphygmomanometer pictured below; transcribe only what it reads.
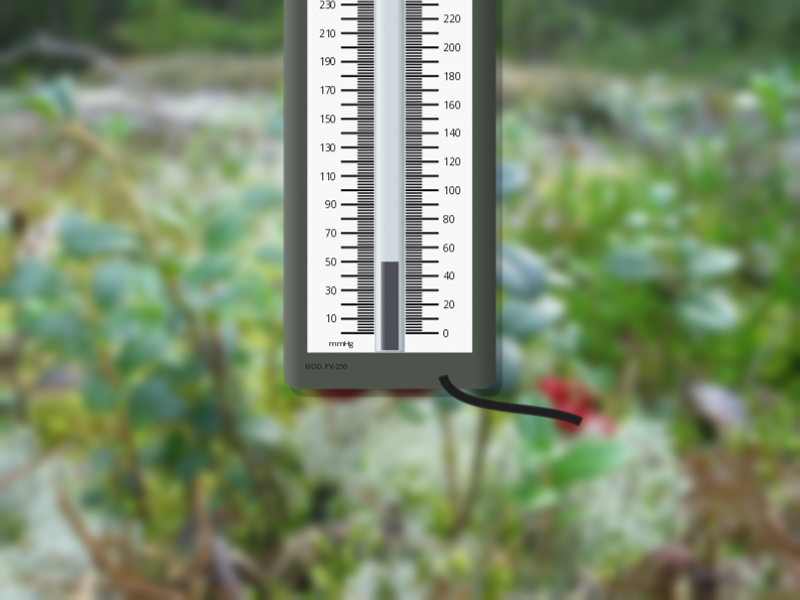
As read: 50
